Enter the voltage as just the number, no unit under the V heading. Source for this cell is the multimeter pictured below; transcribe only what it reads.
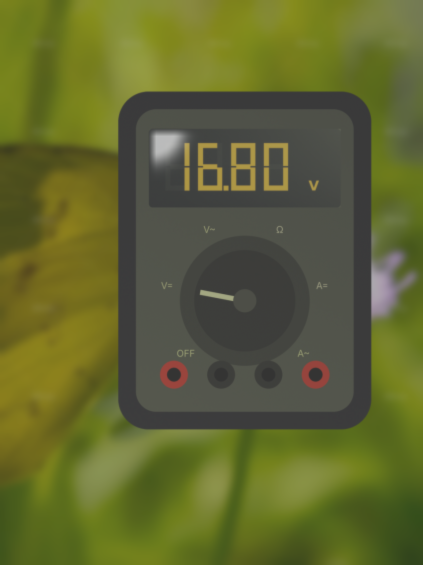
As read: 16.80
